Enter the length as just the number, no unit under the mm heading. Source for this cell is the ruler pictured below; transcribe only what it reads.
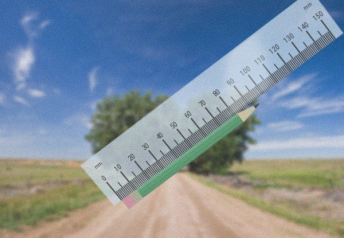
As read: 95
